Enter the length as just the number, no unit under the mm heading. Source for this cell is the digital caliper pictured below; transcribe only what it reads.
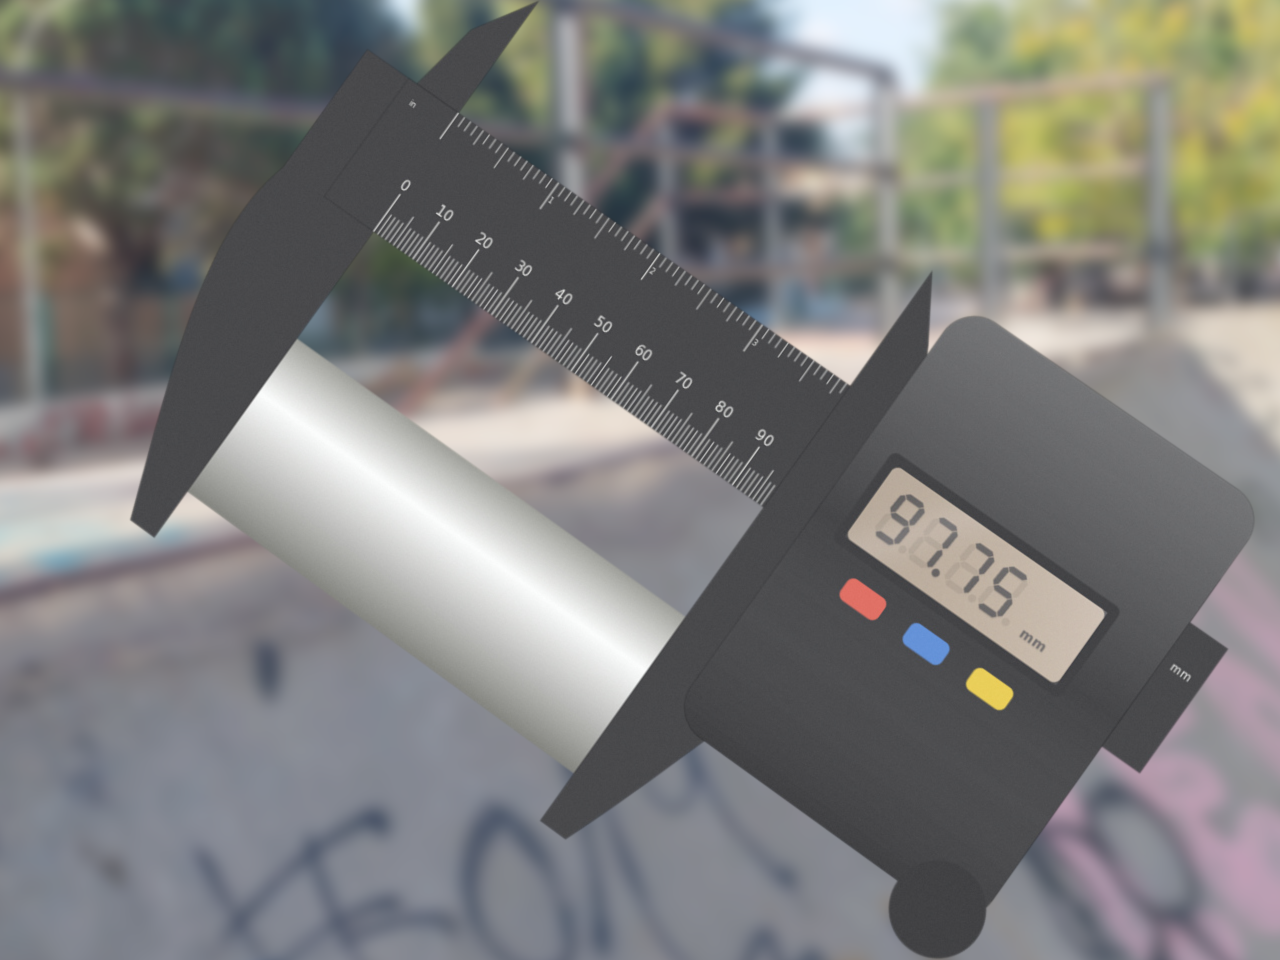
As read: 97.75
